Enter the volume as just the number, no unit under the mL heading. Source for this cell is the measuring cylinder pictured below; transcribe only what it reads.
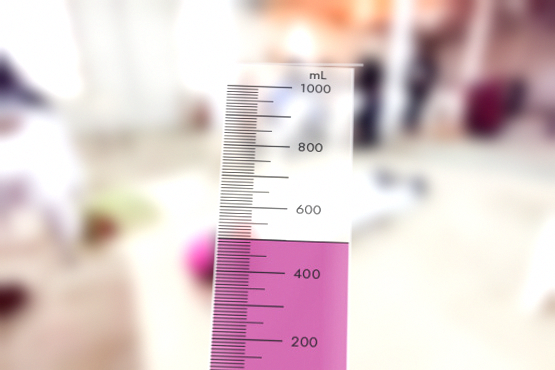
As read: 500
